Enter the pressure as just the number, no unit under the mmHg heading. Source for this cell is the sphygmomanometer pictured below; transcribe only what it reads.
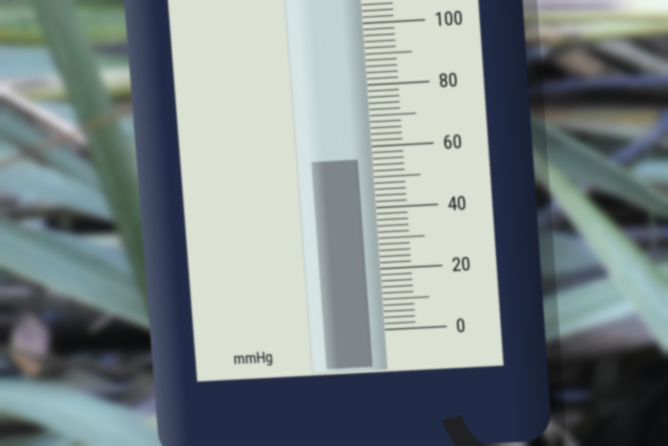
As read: 56
